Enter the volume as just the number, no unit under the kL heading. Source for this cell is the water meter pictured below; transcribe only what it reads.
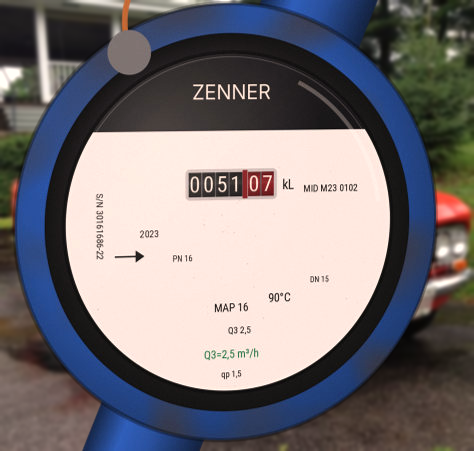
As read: 51.07
